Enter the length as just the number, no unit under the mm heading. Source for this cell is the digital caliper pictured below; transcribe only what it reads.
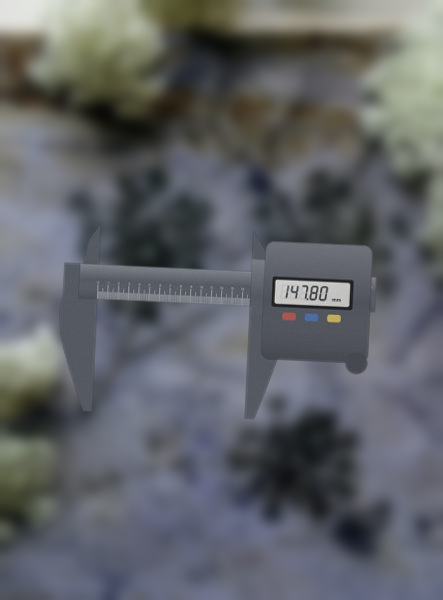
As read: 147.80
